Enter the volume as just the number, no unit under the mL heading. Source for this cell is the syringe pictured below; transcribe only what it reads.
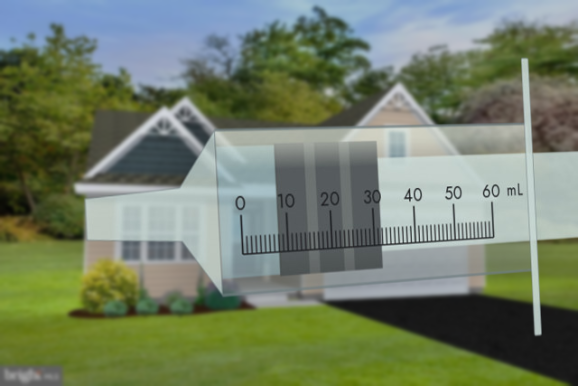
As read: 8
